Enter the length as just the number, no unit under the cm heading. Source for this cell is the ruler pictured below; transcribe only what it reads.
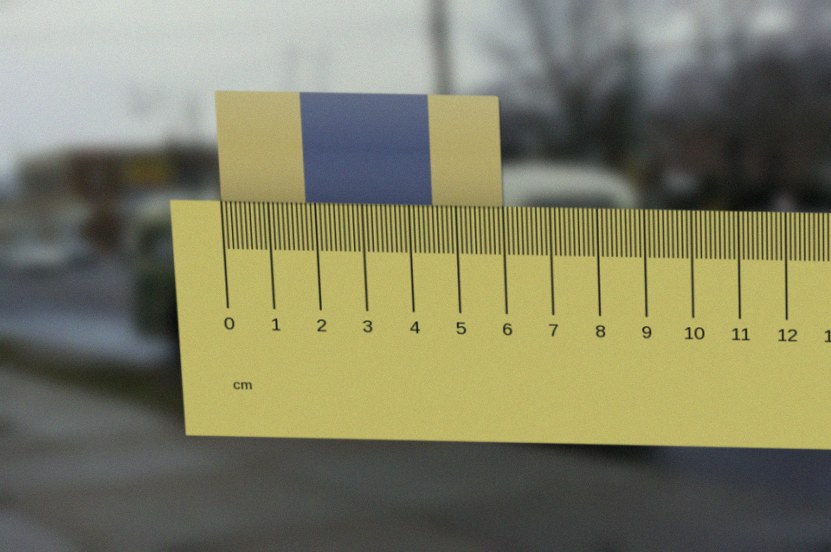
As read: 6
